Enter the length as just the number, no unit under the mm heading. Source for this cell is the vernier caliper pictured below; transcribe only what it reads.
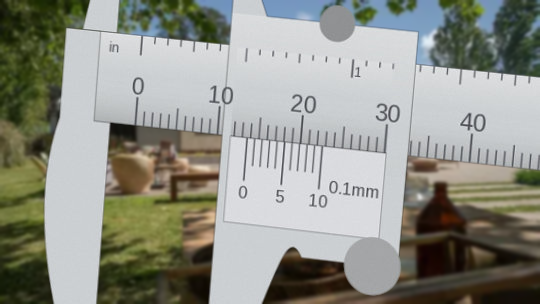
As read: 13.6
